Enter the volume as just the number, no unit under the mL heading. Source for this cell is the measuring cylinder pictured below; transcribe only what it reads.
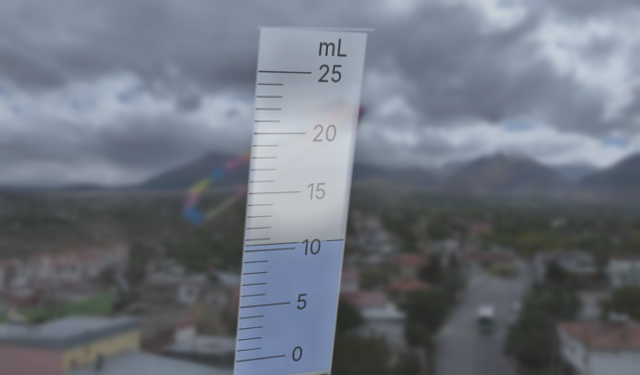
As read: 10.5
